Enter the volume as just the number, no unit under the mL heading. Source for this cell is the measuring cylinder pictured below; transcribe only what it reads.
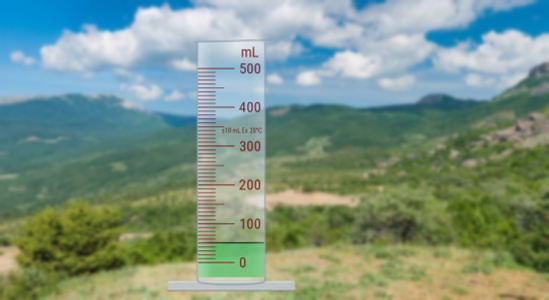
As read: 50
